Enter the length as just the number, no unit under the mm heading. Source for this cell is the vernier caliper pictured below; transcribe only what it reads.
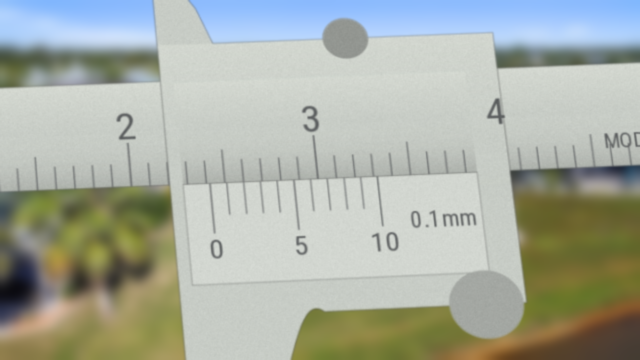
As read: 24.2
